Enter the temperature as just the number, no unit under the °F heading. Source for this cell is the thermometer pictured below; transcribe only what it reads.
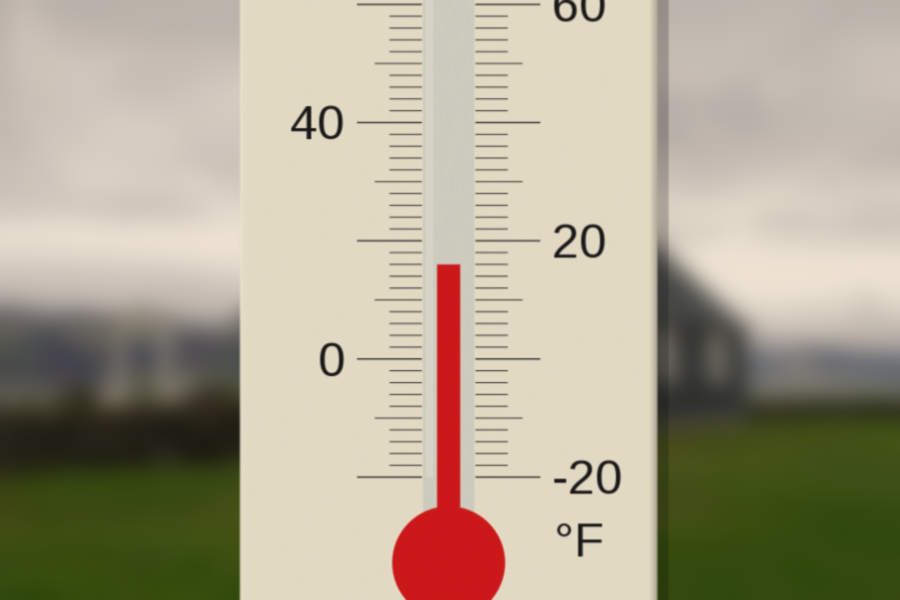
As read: 16
